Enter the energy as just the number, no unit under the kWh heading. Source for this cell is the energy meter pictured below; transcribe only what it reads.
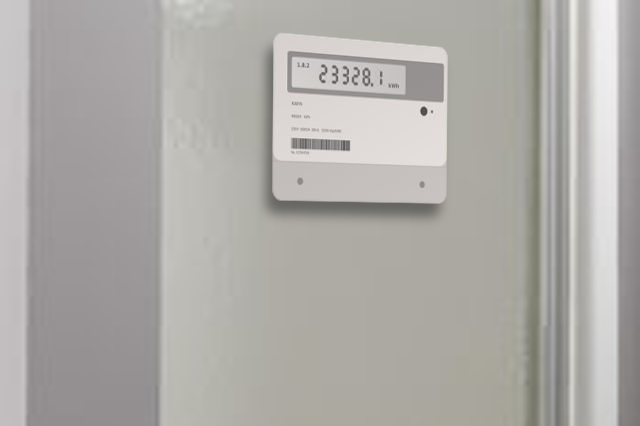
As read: 23328.1
